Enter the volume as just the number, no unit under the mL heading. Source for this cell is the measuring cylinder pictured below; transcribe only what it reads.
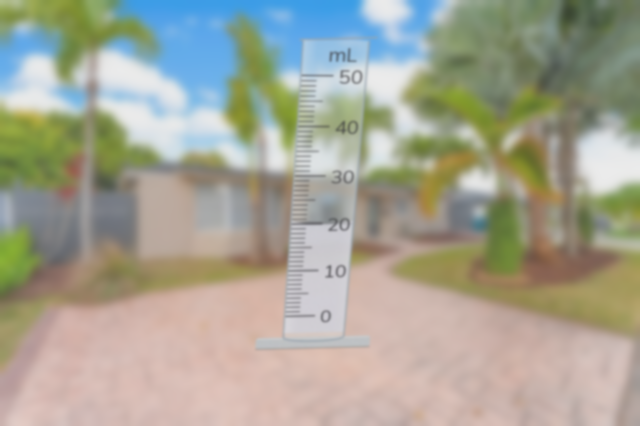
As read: 20
